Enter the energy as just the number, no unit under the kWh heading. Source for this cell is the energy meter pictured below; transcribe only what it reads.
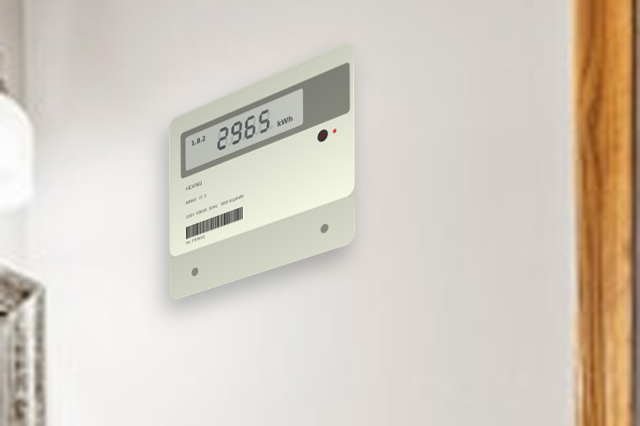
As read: 2965
